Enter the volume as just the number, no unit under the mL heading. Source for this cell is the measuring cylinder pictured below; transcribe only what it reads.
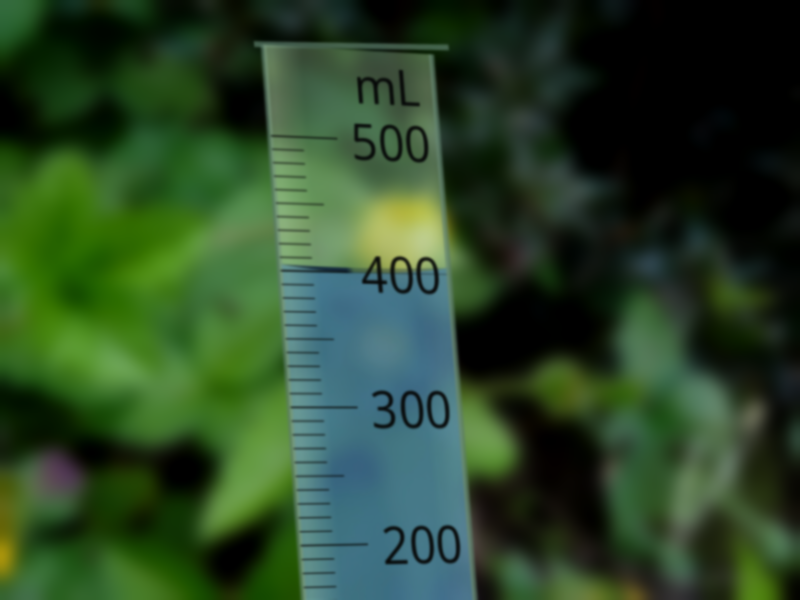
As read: 400
